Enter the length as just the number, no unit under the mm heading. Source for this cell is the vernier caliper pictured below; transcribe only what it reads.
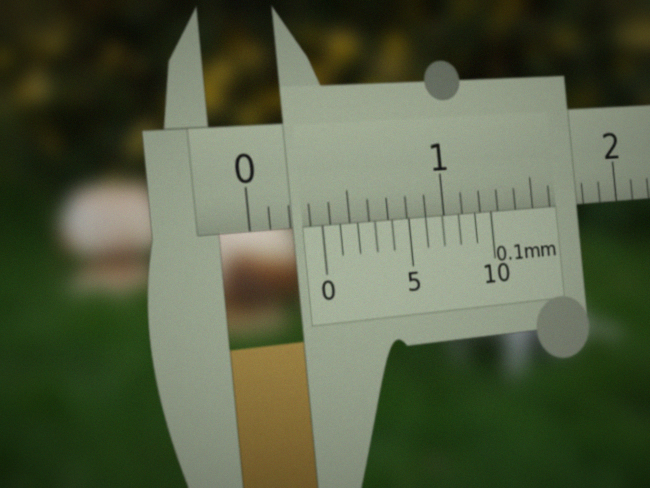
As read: 3.6
